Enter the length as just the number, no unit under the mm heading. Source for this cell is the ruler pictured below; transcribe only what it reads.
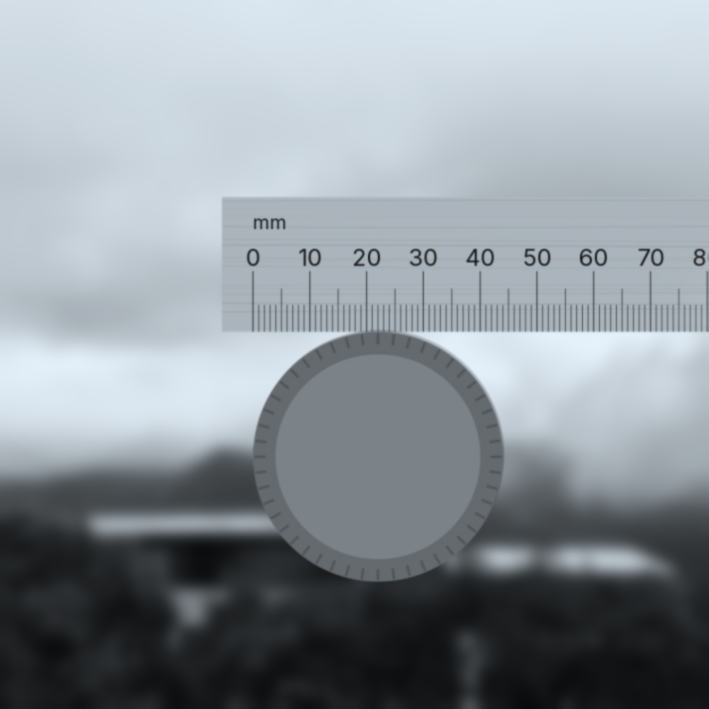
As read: 44
